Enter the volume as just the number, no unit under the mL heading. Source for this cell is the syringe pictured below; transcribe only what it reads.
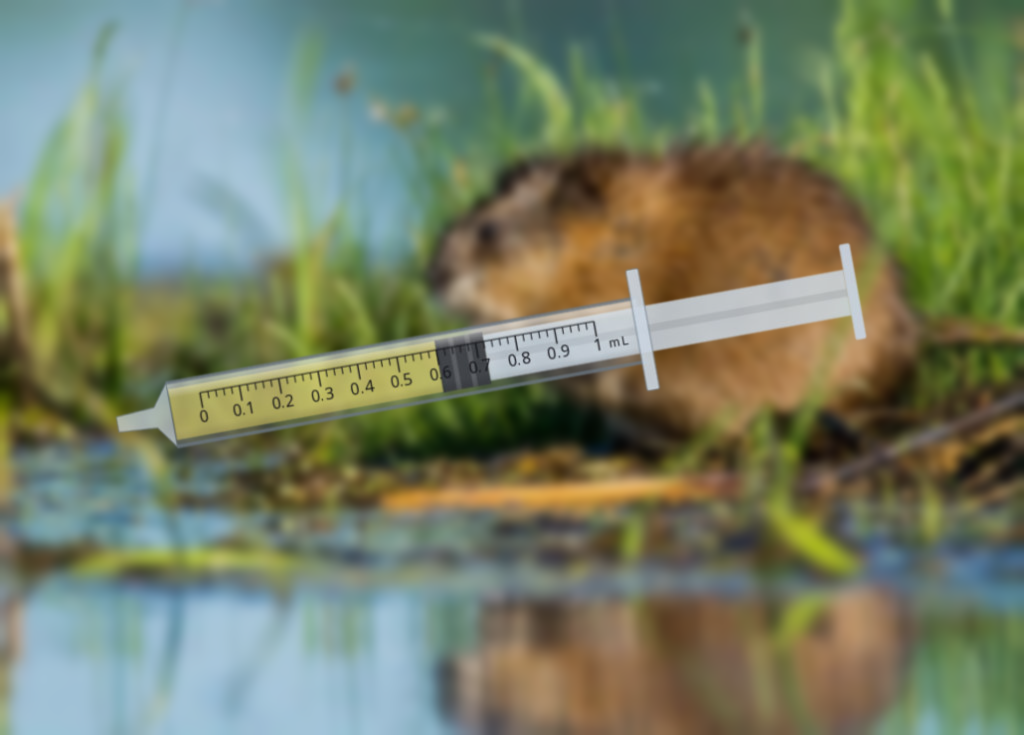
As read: 0.6
